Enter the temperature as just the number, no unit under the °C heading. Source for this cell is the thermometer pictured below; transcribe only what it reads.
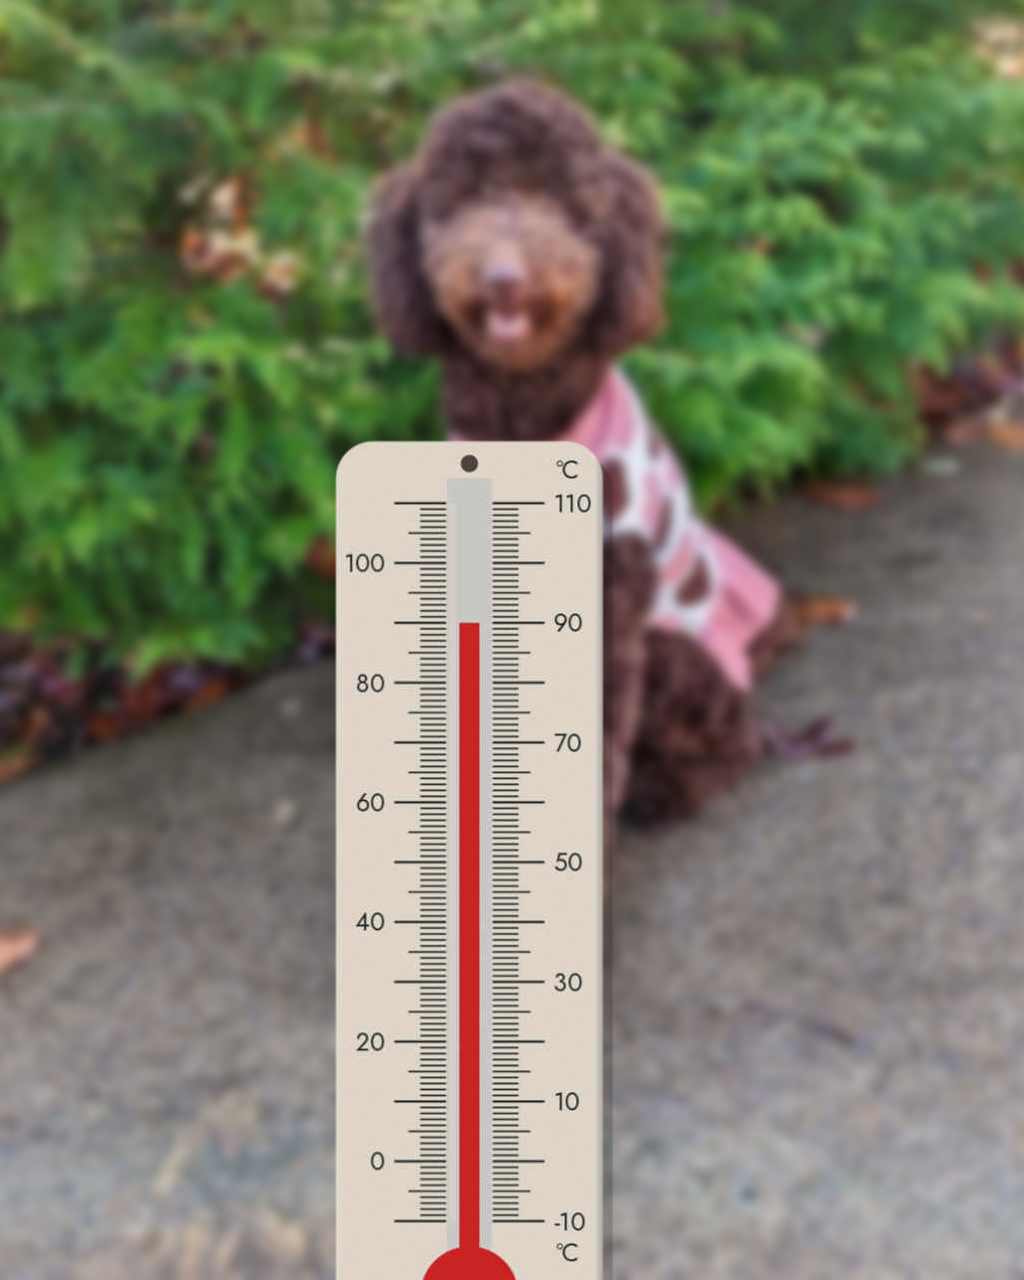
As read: 90
